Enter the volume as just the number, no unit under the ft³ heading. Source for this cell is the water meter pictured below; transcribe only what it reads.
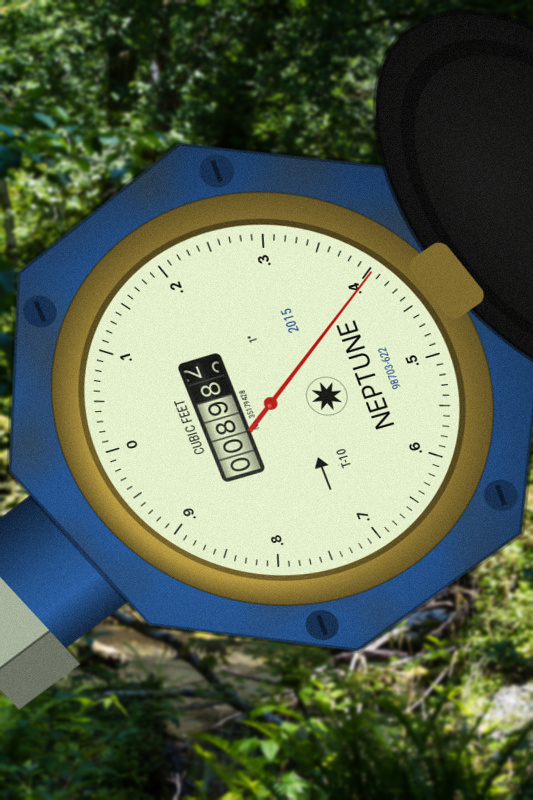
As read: 8982.40
